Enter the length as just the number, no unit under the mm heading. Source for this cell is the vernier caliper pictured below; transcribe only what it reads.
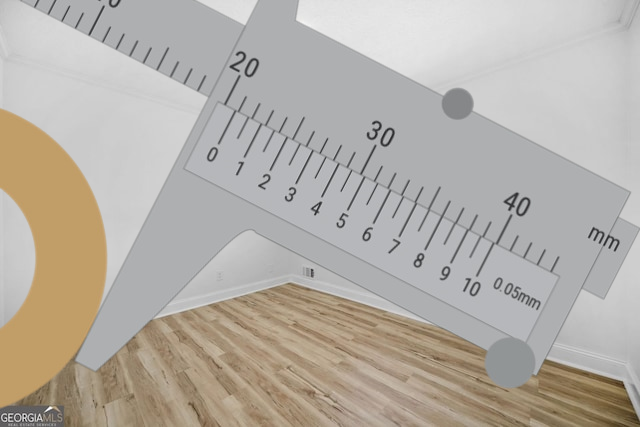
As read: 20.8
